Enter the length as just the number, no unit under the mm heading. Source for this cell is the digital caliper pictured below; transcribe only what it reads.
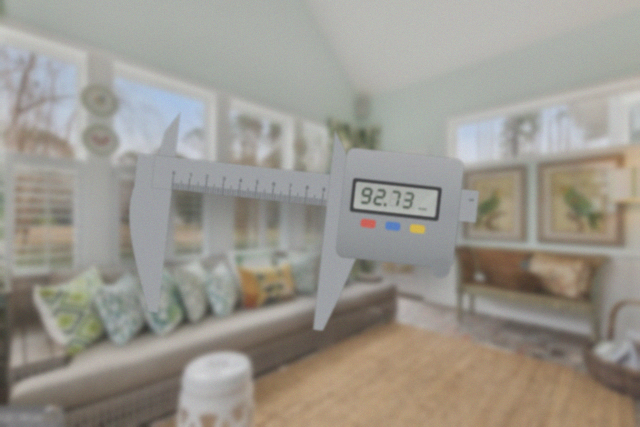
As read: 92.73
